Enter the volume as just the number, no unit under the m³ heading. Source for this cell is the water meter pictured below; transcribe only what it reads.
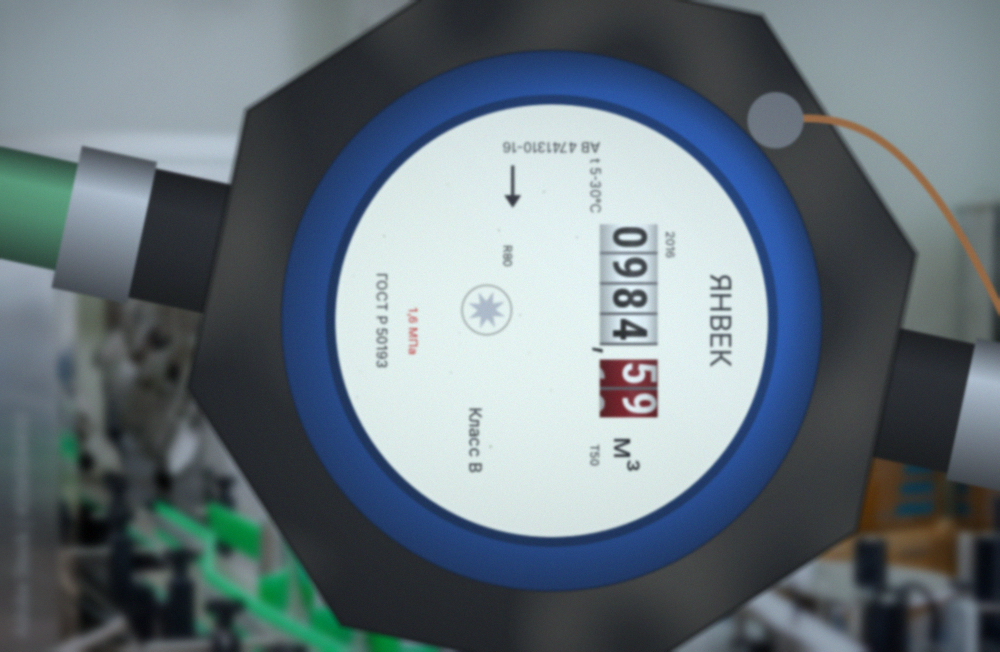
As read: 984.59
